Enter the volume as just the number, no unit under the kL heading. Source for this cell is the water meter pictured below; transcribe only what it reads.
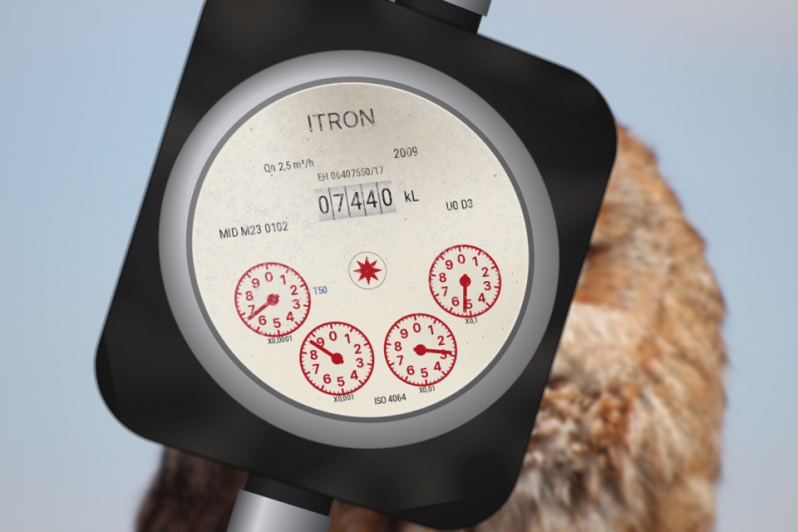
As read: 7440.5286
